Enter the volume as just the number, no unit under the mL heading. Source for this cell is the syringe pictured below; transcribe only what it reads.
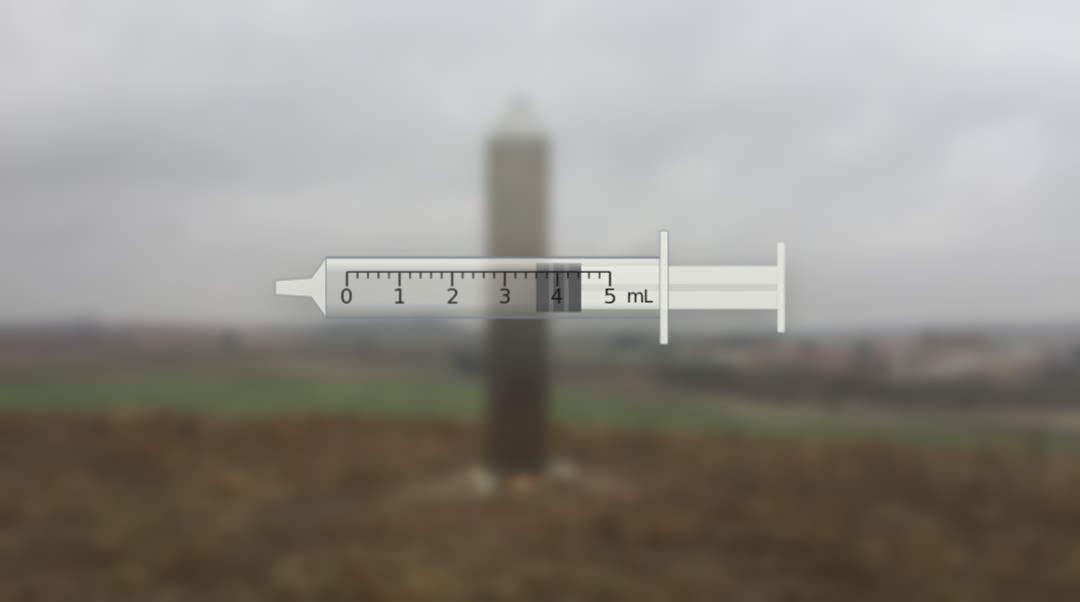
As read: 3.6
